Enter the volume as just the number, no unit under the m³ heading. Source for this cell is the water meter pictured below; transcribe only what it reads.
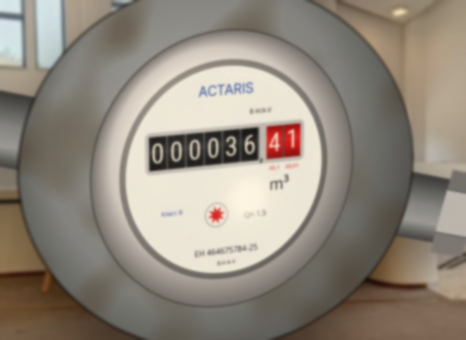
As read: 36.41
